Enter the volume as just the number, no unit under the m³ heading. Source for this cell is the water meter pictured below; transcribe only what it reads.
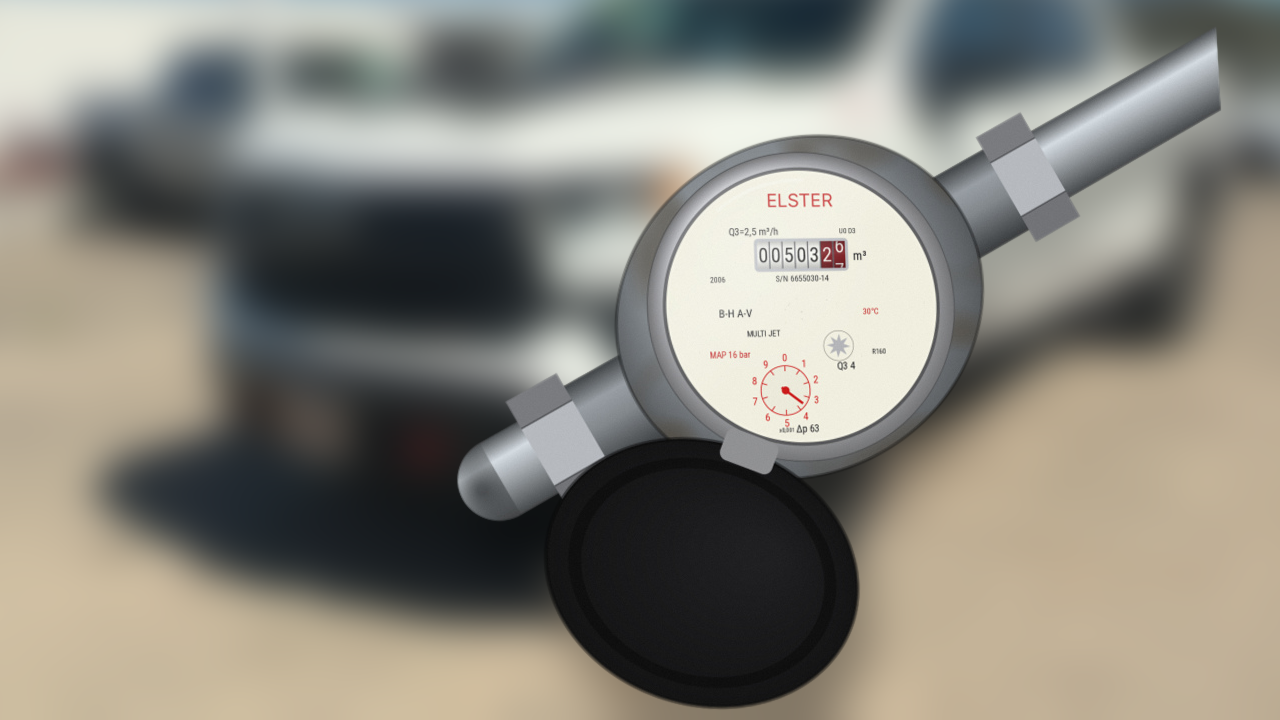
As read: 503.263
